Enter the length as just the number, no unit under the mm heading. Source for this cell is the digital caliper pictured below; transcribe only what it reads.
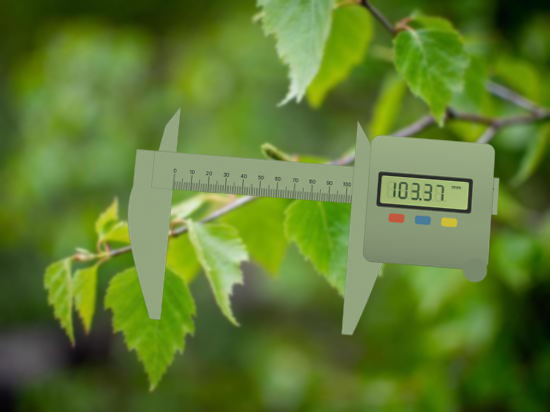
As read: 103.37
